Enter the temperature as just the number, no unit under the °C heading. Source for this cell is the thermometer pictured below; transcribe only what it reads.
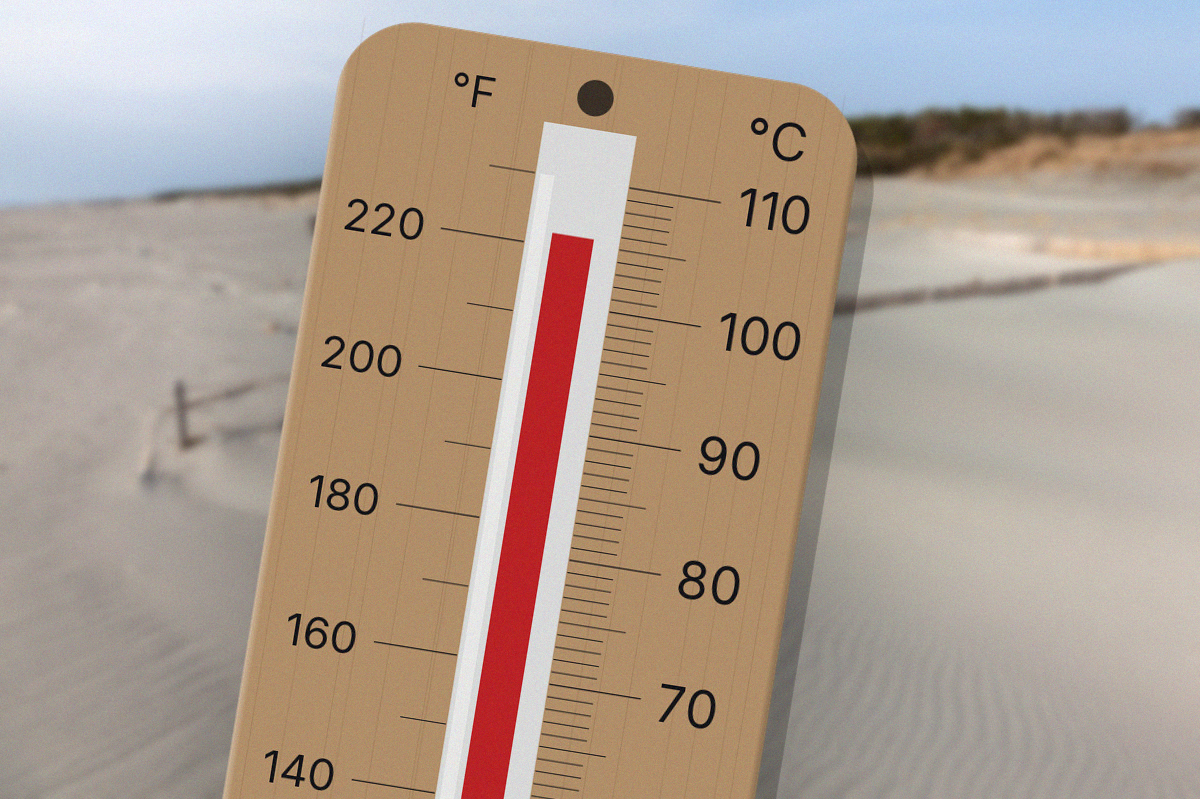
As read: 105.5
